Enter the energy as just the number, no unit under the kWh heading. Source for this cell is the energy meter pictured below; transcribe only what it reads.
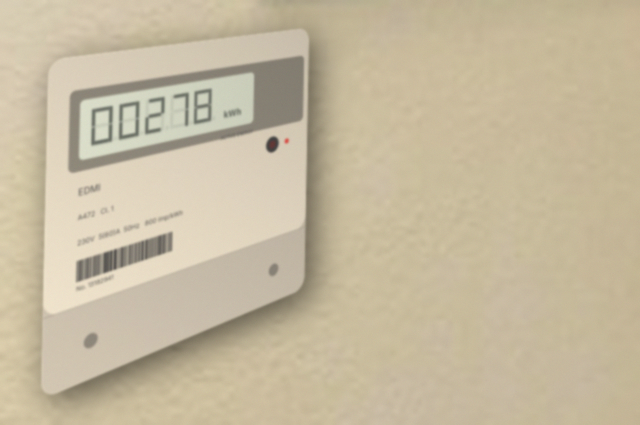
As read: 278
